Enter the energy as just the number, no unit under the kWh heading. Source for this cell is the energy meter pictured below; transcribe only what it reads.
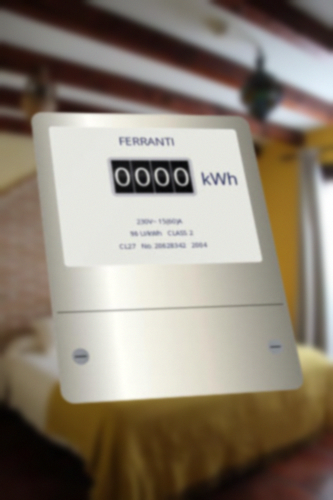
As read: 0
